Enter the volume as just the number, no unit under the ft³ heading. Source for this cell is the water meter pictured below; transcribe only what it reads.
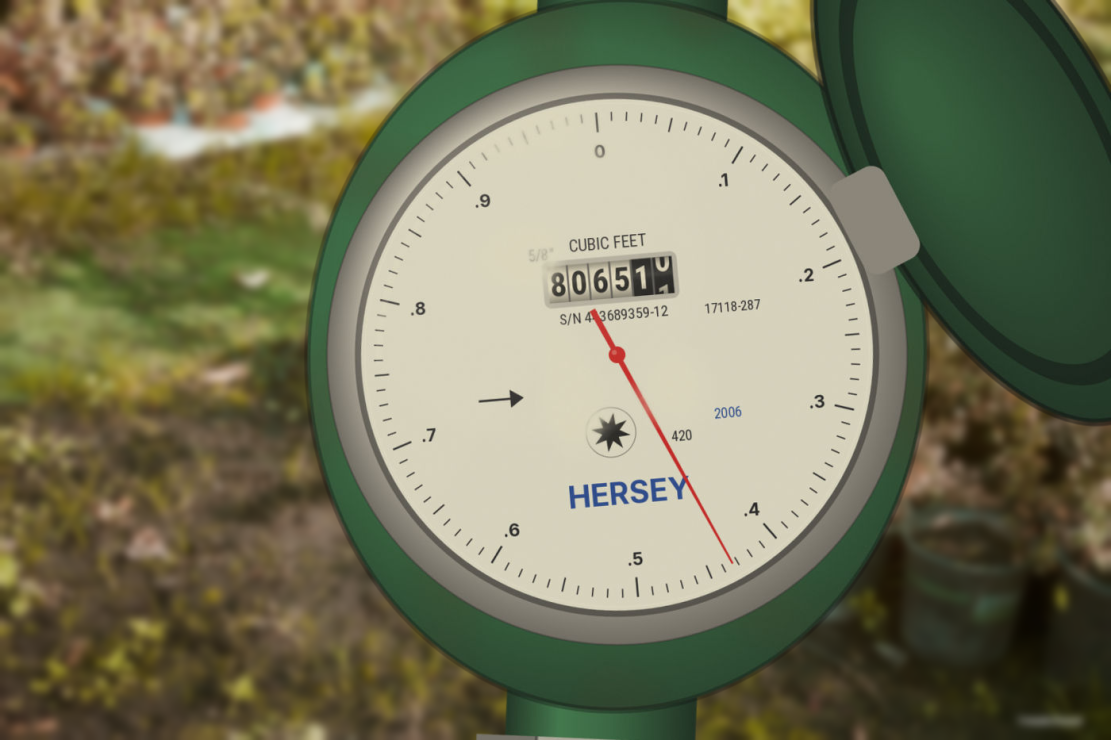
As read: 806510.43
